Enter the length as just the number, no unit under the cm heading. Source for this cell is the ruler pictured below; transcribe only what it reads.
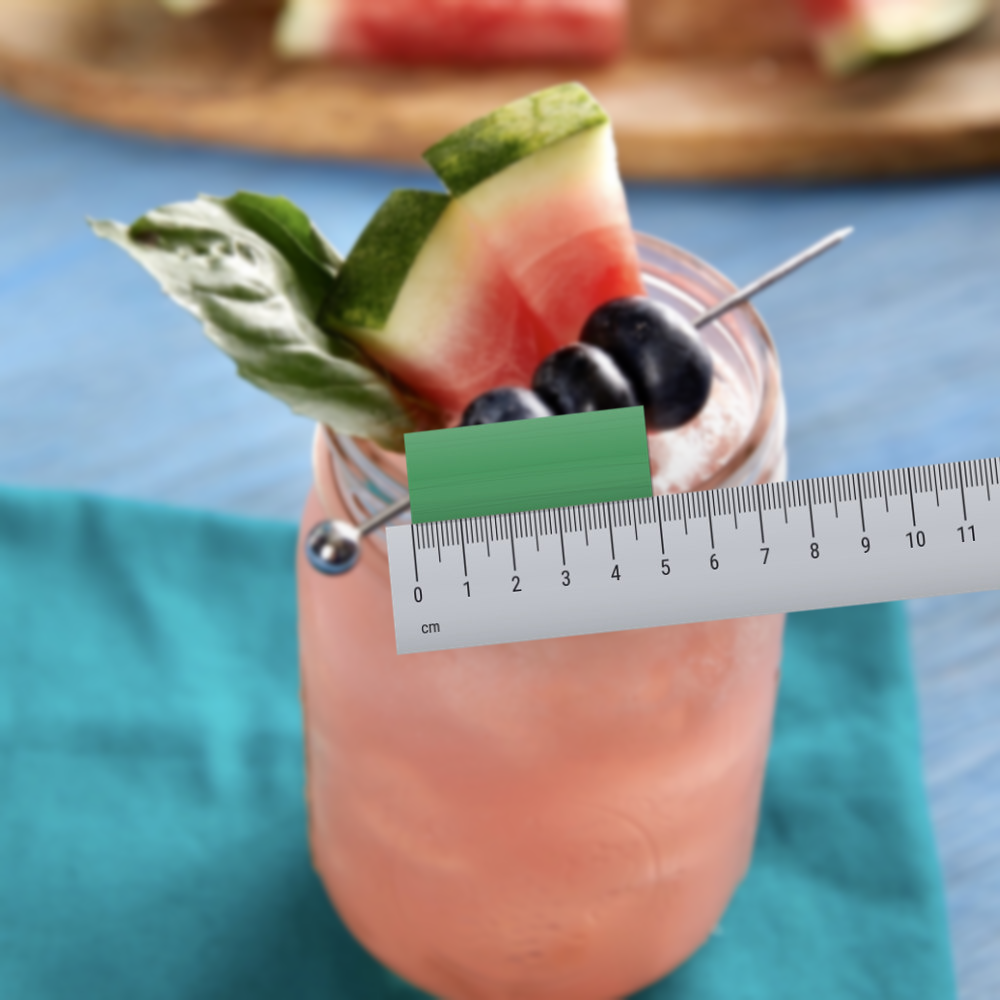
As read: 4.9
